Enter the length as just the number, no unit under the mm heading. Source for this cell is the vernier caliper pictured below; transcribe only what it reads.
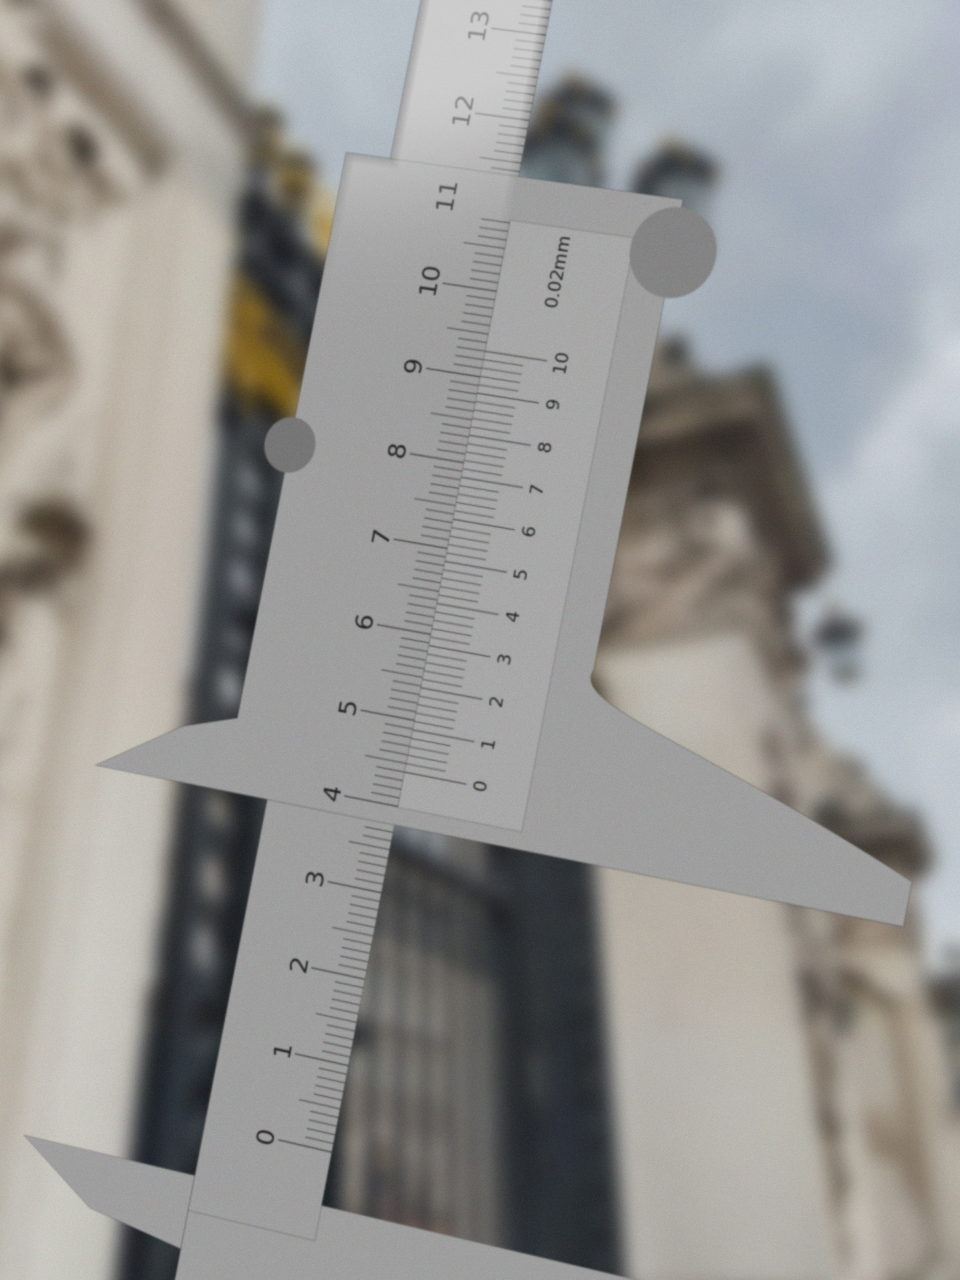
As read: 44.0
